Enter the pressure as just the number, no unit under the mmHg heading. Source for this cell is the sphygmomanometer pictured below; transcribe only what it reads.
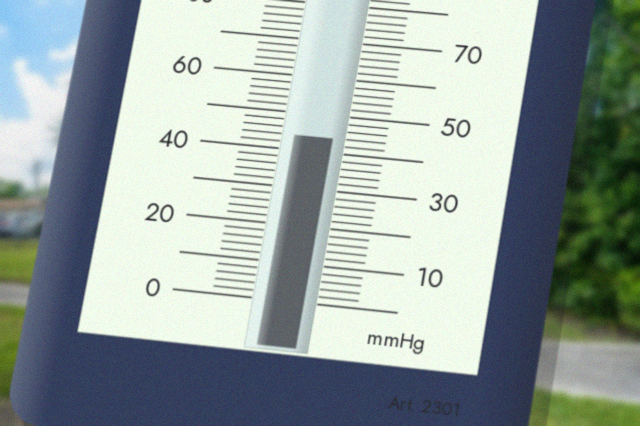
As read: 44
